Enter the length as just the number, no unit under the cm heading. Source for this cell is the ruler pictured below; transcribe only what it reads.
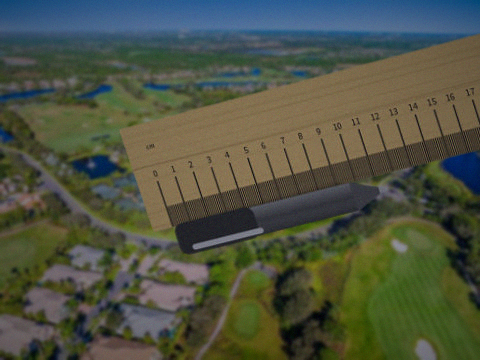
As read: 11.5
